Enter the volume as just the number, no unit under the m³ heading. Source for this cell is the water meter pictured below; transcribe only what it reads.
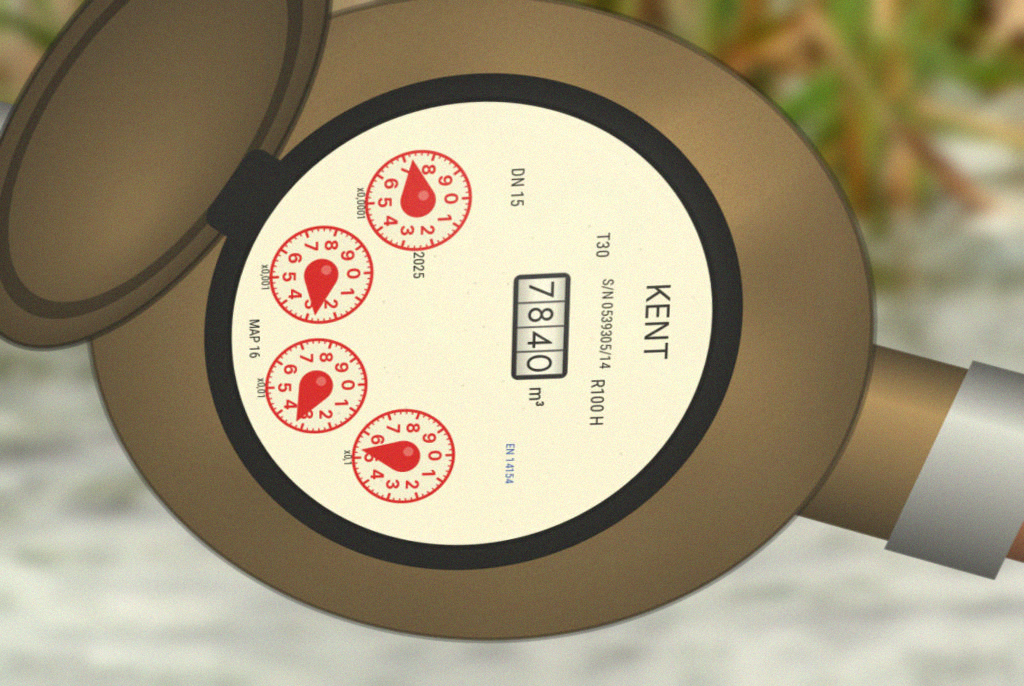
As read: 7840.5327
